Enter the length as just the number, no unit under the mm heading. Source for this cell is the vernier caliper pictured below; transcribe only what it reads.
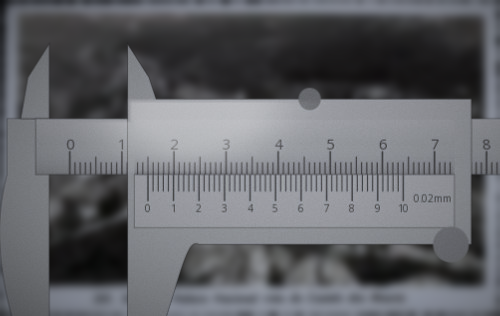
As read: 15.0
